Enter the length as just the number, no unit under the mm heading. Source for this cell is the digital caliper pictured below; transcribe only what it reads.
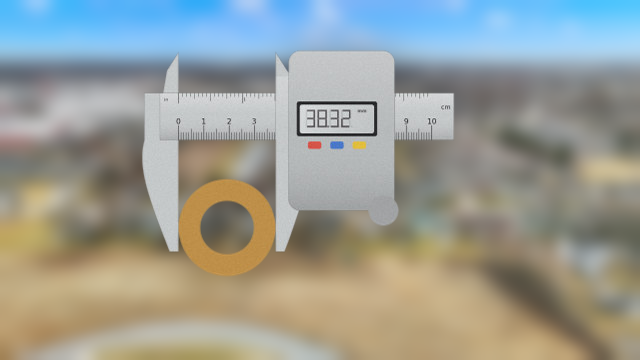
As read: 38.32
